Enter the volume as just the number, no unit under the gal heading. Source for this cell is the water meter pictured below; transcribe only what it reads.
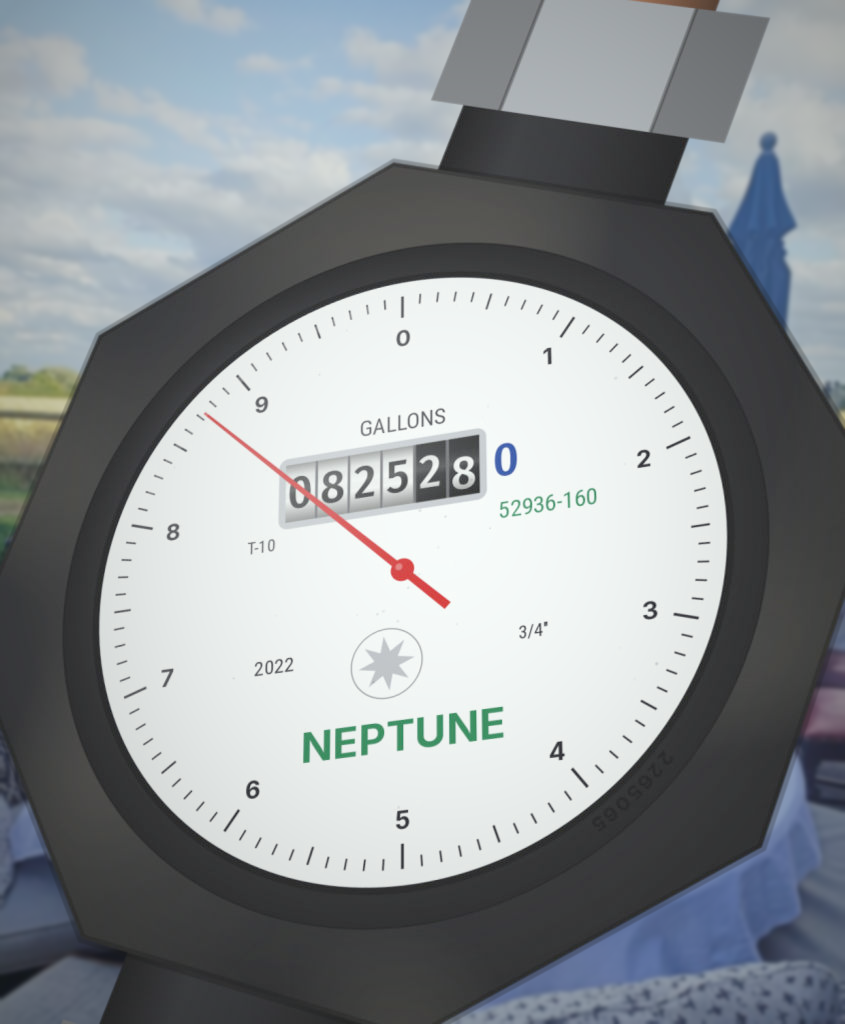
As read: 825278.7
